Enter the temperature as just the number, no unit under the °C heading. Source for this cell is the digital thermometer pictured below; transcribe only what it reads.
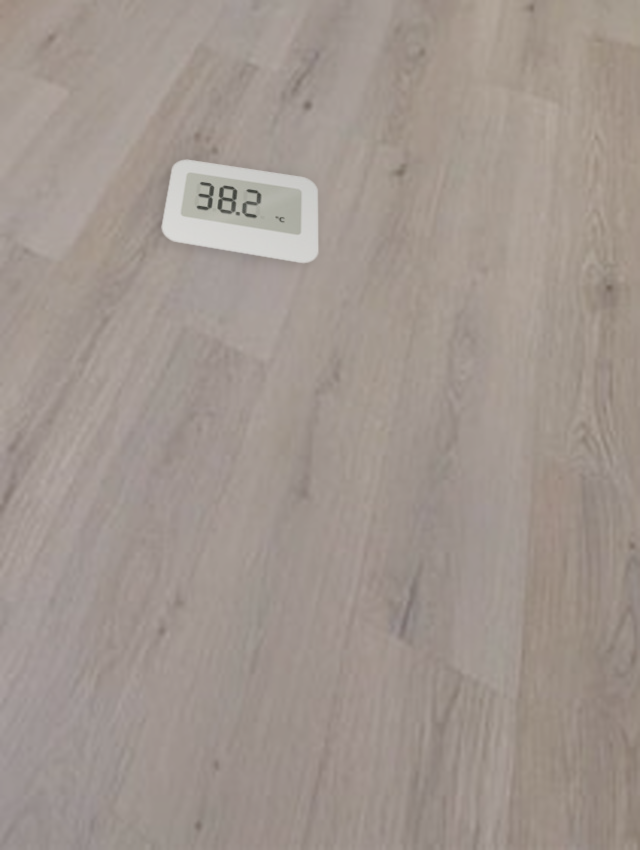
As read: 38.2
